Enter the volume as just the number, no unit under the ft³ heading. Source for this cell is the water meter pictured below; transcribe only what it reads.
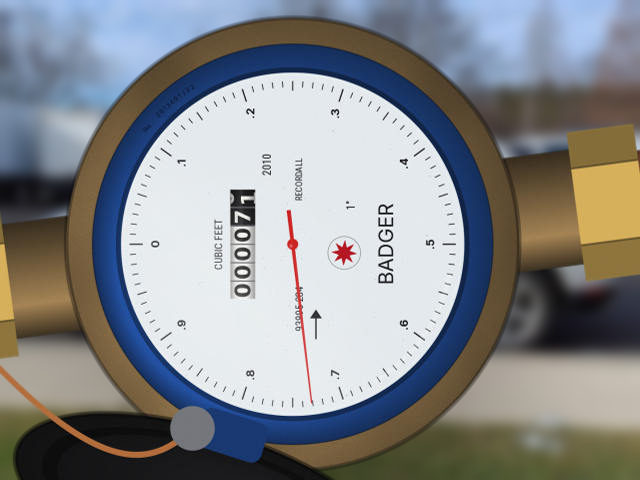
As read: 70.73
